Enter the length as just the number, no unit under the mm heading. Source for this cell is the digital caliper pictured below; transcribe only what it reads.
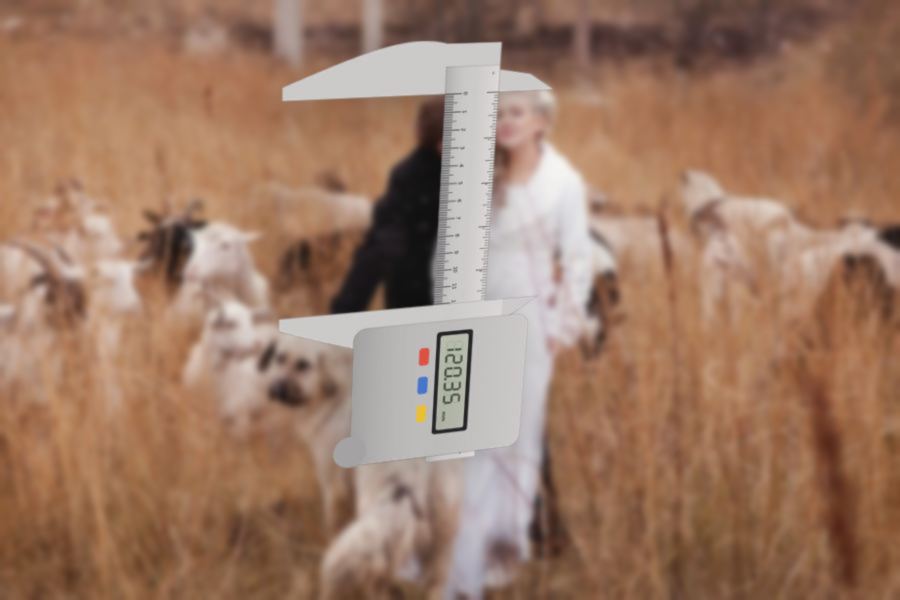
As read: 120.35
